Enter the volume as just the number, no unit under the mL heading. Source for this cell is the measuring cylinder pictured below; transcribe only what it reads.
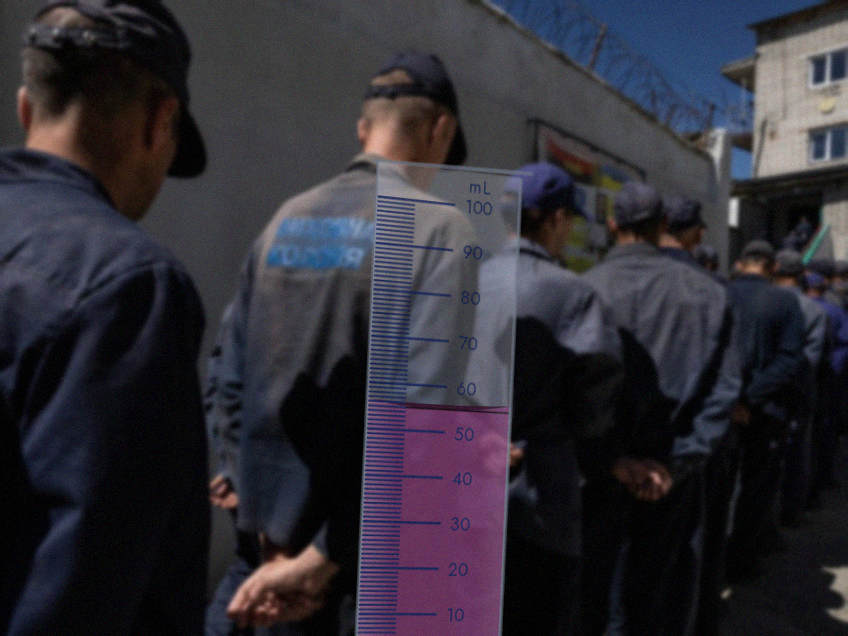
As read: 55
